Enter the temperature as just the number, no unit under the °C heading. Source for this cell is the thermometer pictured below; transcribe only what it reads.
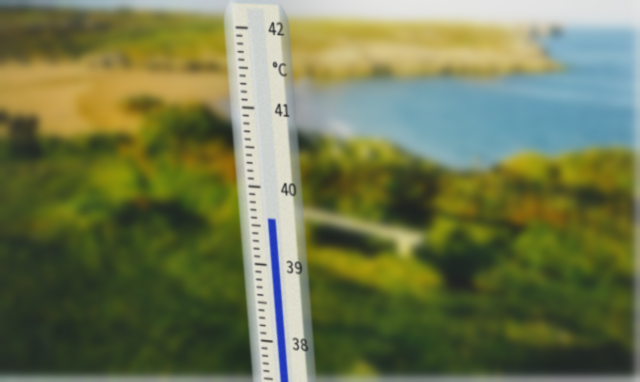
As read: 39.6
